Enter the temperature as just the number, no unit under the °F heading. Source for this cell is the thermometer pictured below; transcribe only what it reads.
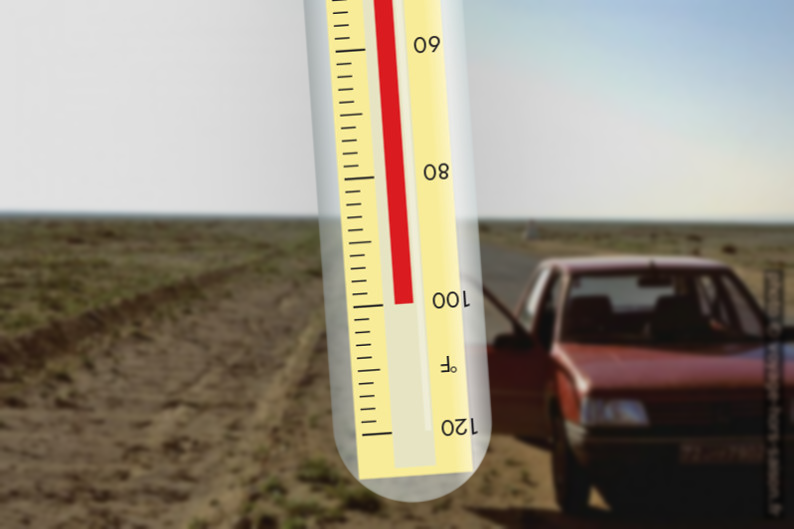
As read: 100
